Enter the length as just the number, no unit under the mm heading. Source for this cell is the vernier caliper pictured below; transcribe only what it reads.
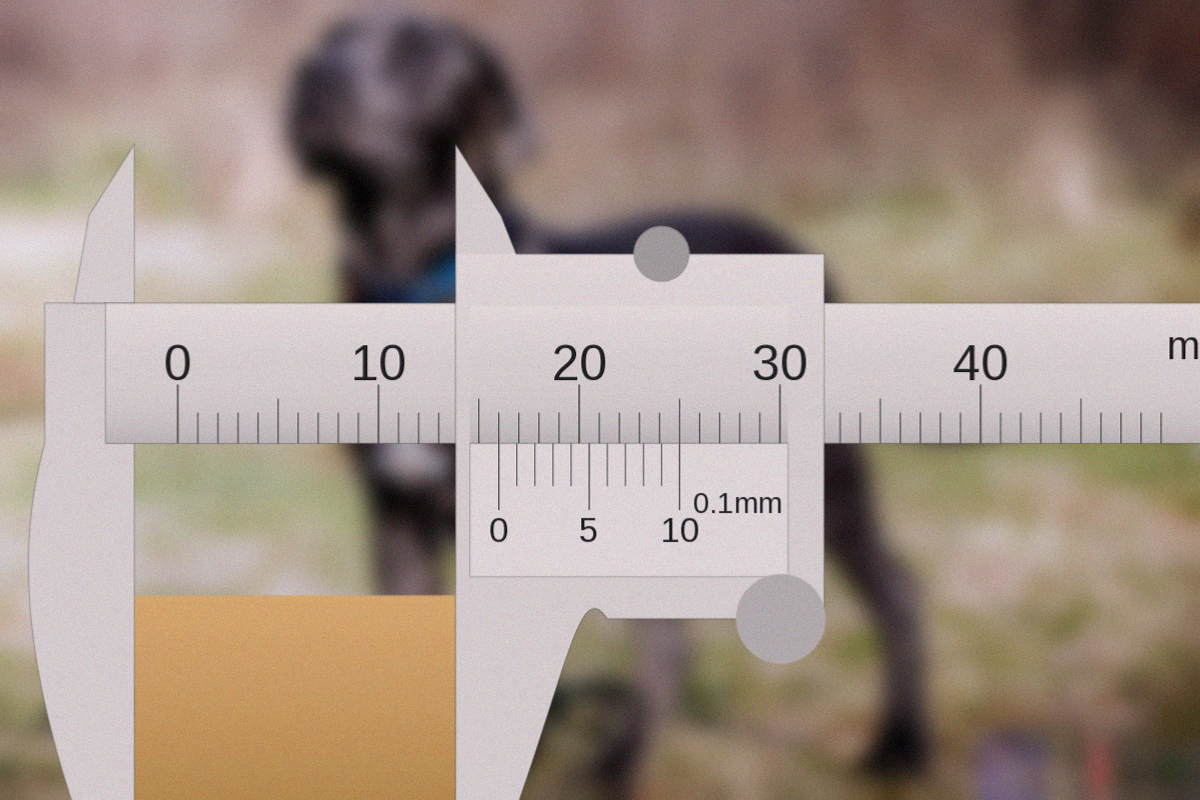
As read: 16.0
